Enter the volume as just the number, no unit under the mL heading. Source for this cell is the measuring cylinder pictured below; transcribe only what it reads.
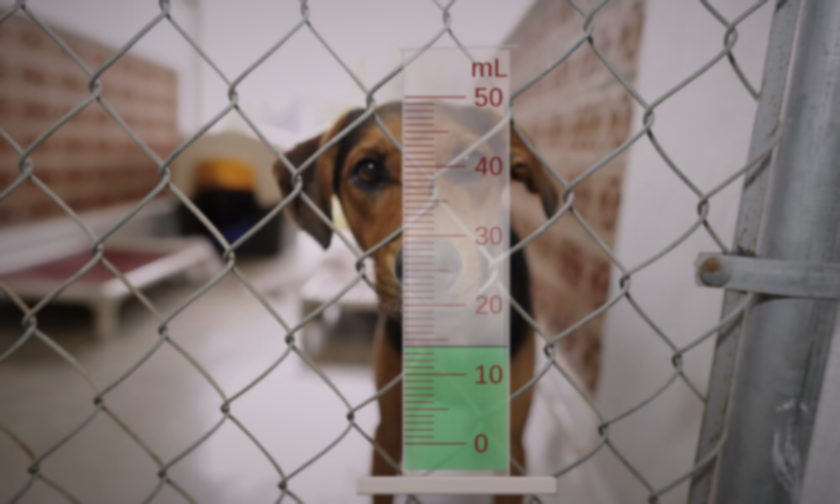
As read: 14
